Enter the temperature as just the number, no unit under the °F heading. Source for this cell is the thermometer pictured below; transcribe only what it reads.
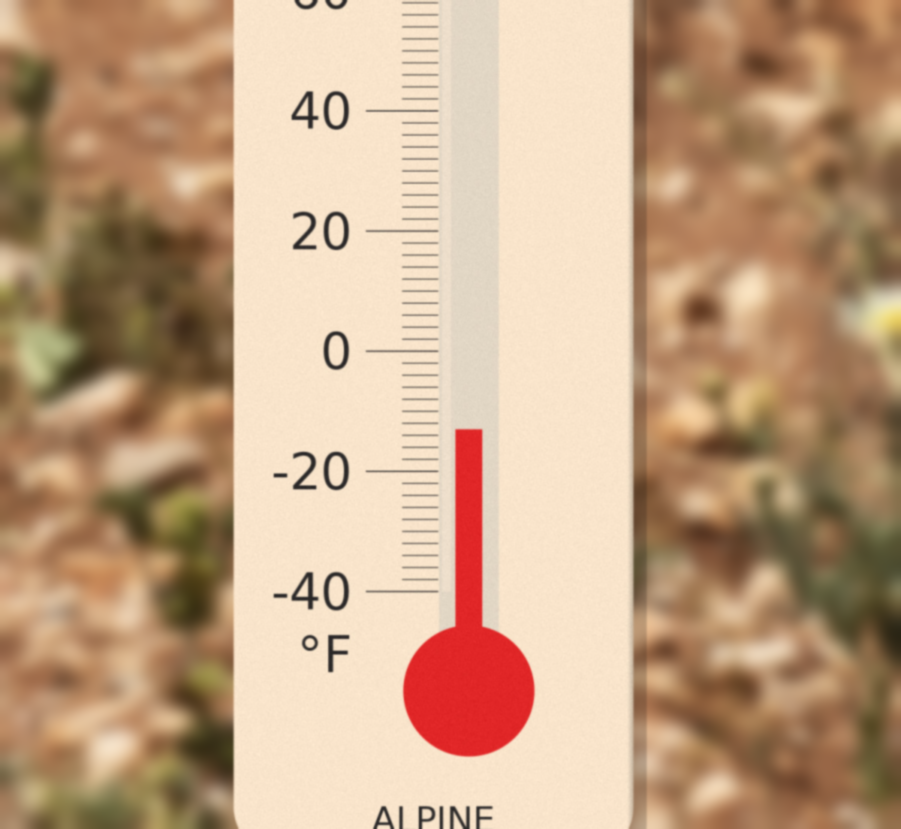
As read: -13
